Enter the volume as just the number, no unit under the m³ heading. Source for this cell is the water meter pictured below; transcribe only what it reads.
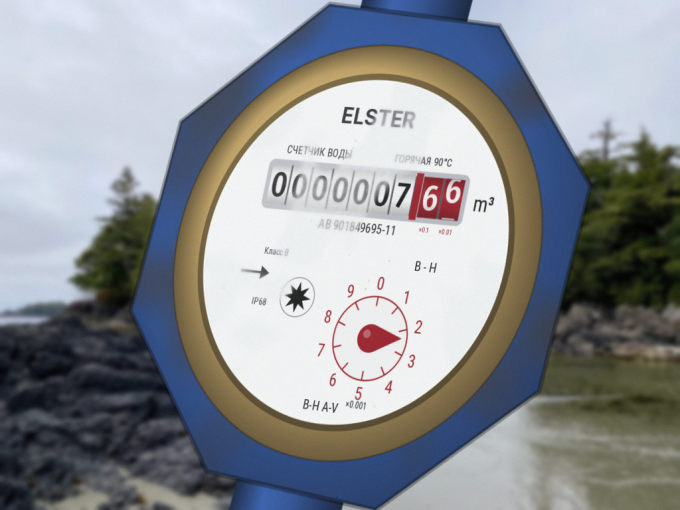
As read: 7.662
